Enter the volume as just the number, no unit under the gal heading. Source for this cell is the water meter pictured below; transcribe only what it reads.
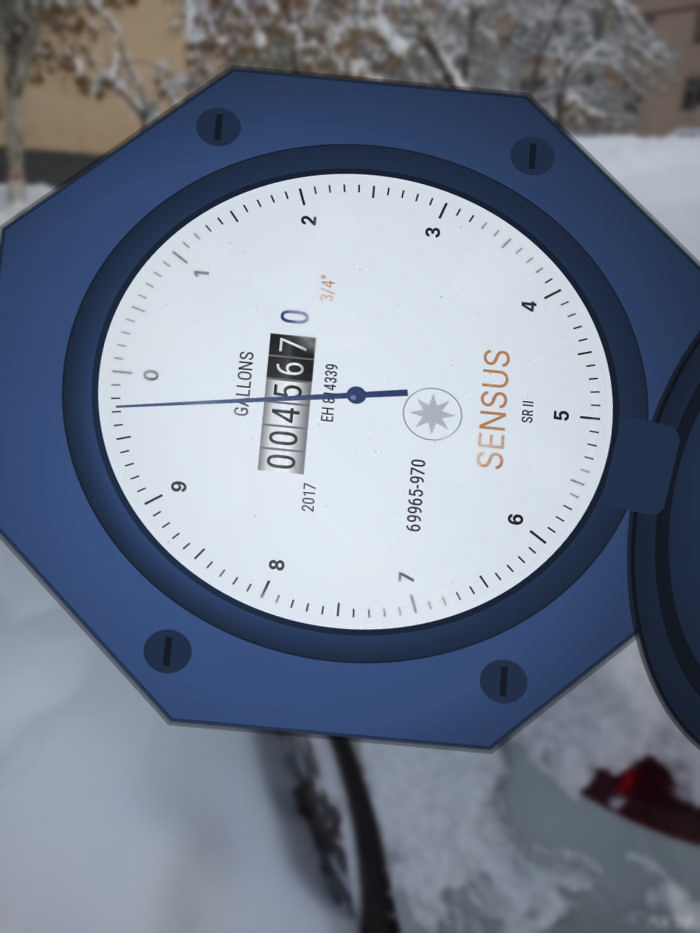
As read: 45669.7
